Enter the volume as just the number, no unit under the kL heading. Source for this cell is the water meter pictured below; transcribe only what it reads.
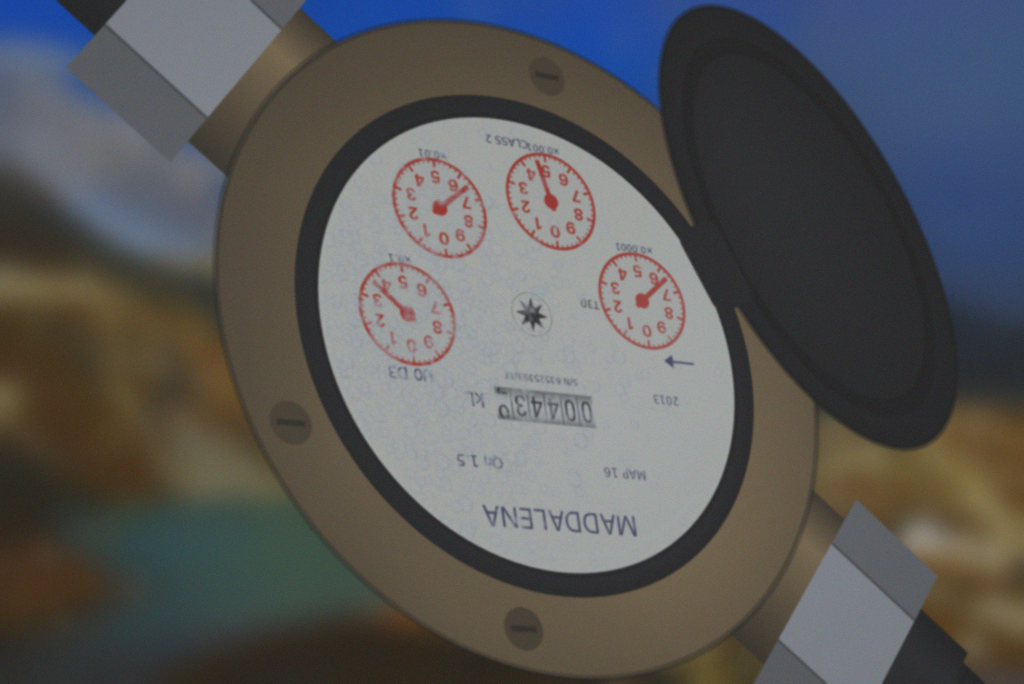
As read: 4436.3646
